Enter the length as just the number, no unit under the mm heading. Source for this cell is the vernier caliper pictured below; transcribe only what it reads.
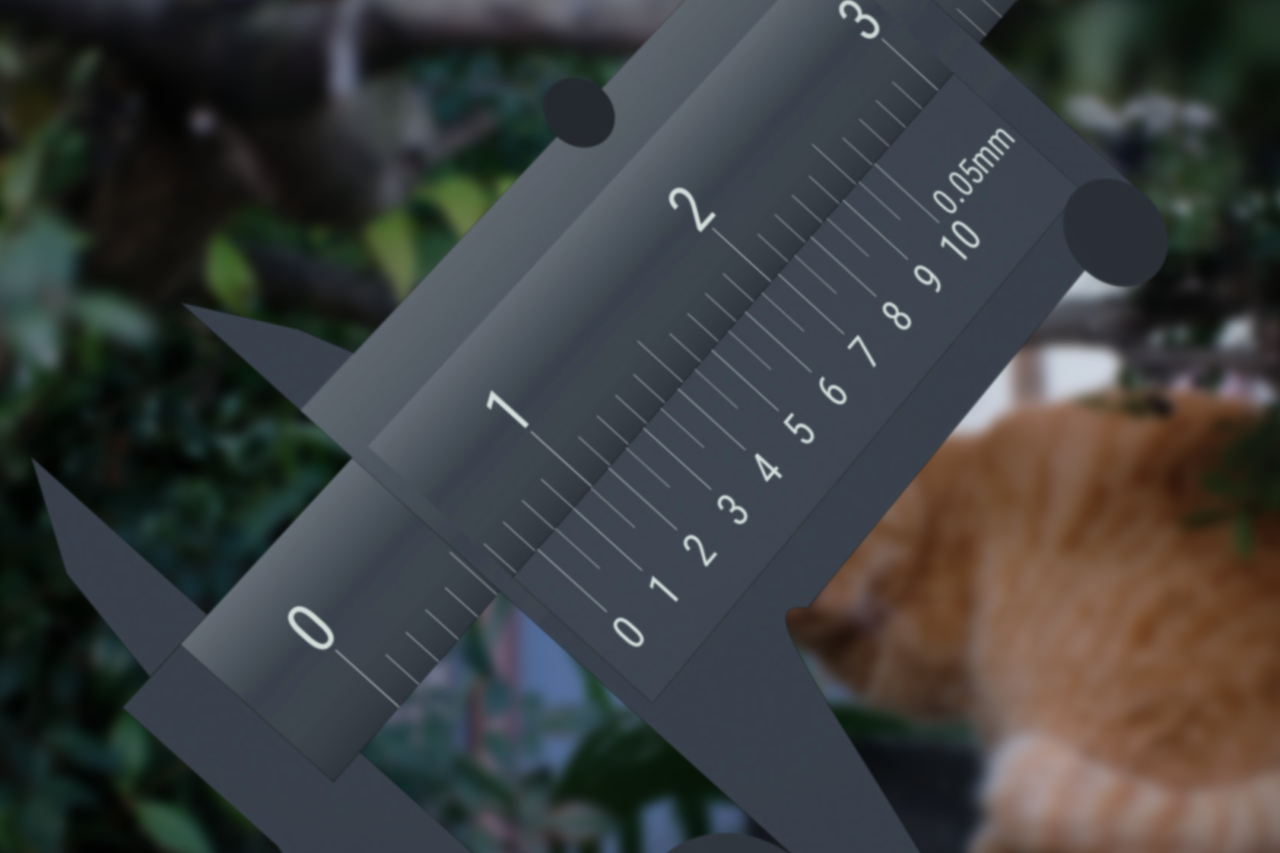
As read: 7.1
